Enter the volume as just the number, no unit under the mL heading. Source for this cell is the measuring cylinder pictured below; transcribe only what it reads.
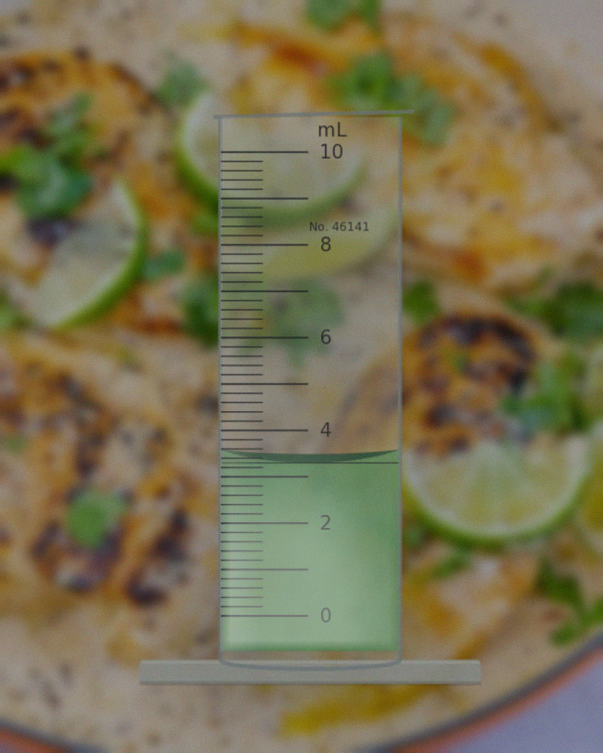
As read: 3.3
